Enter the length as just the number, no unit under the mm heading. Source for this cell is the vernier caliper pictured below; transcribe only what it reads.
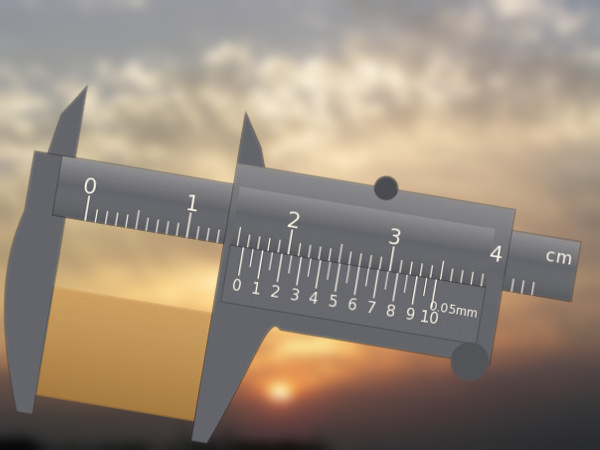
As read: 15.6
